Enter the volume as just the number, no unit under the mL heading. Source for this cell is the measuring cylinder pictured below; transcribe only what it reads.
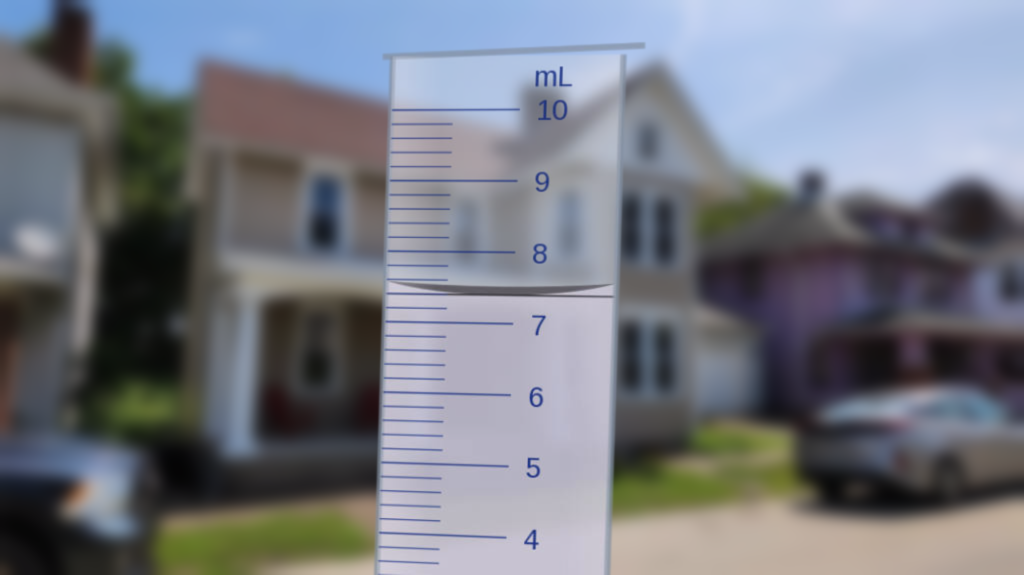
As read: 7.4
